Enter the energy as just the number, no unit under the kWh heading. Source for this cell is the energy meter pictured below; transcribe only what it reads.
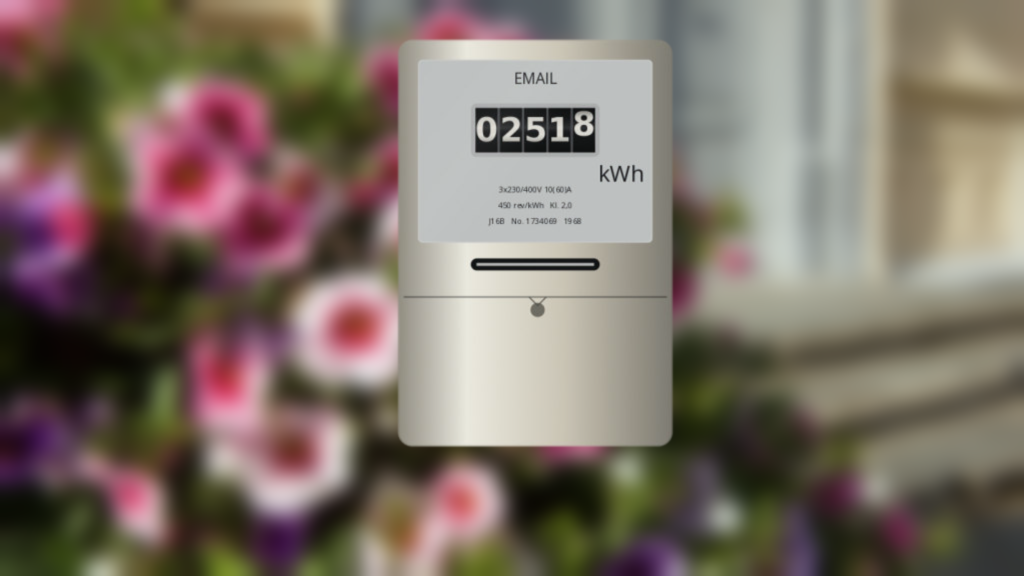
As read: 2518
